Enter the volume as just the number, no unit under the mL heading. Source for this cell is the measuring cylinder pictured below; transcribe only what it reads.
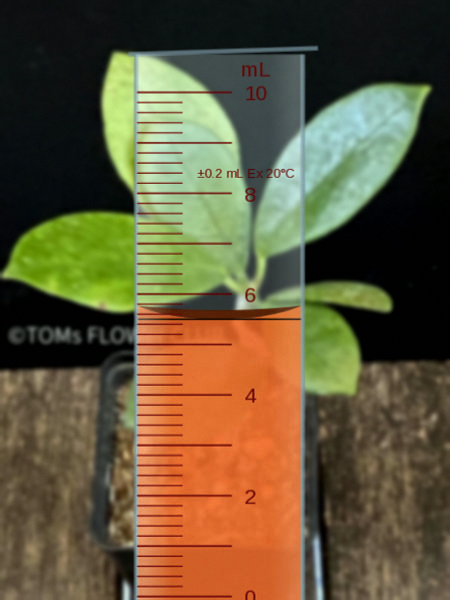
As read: 5.5
